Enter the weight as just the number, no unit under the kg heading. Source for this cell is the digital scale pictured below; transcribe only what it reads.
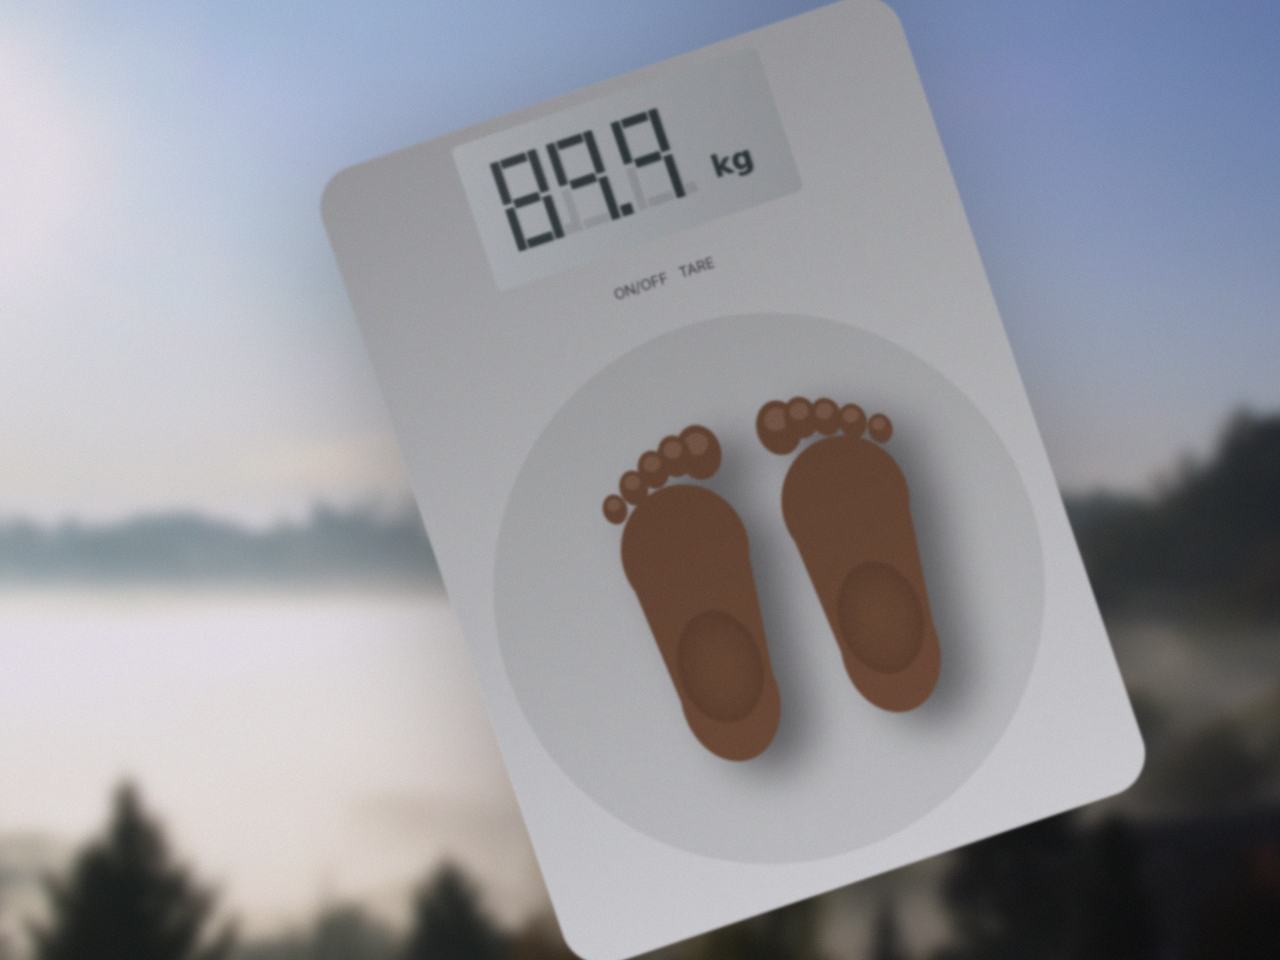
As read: 89.9
